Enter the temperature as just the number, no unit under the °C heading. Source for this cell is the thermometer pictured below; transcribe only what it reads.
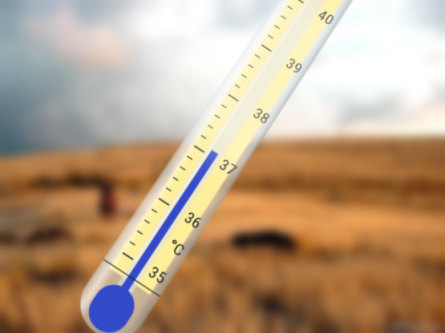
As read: 37.1
